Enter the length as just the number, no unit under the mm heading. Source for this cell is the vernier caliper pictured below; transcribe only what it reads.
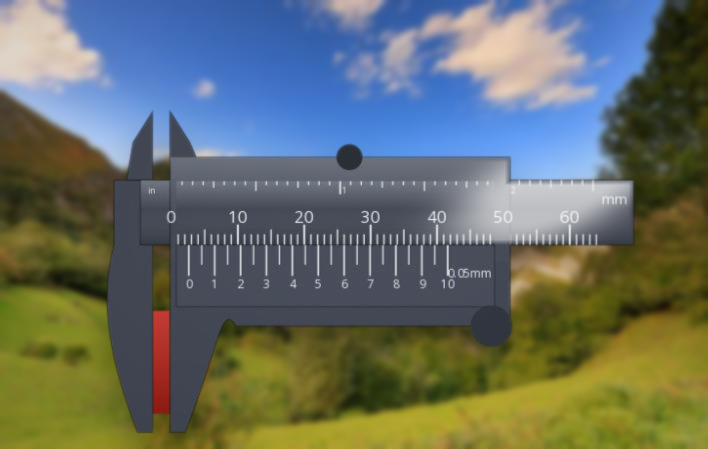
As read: 2.6
